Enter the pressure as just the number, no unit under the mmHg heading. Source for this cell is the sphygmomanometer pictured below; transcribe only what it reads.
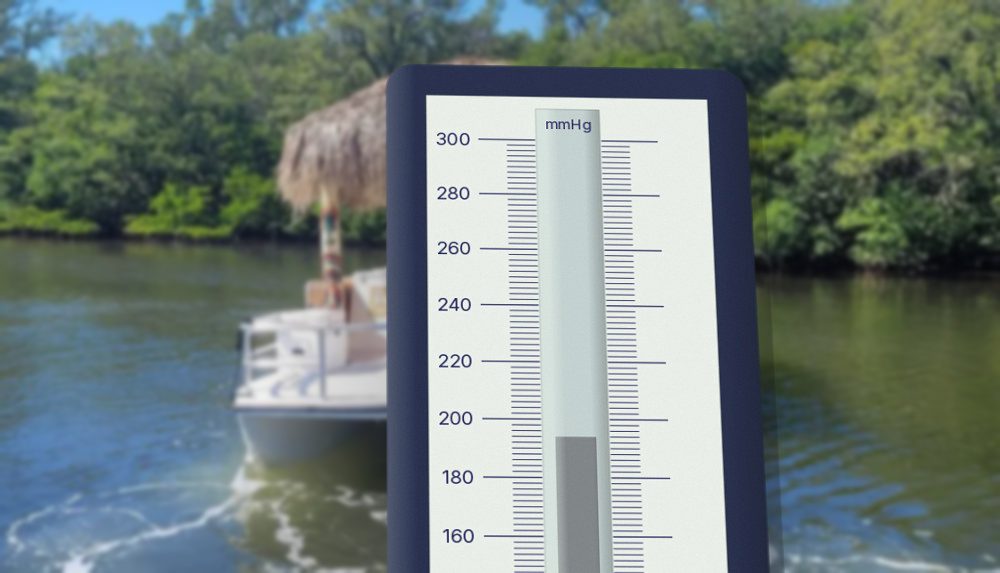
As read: 194
